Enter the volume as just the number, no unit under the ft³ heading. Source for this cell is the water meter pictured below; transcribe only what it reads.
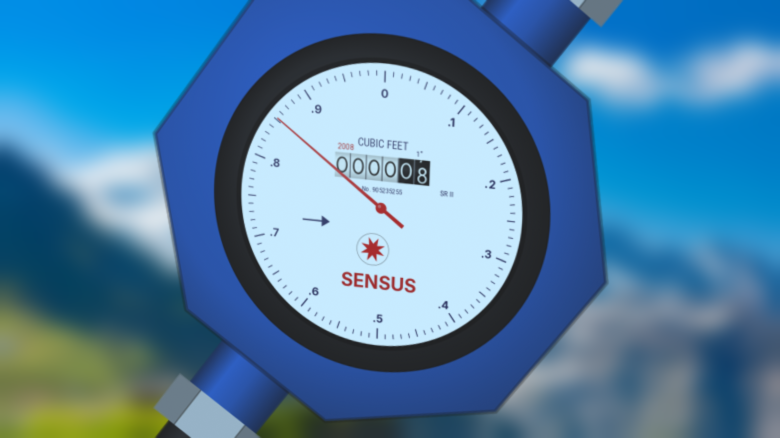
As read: 7.85
